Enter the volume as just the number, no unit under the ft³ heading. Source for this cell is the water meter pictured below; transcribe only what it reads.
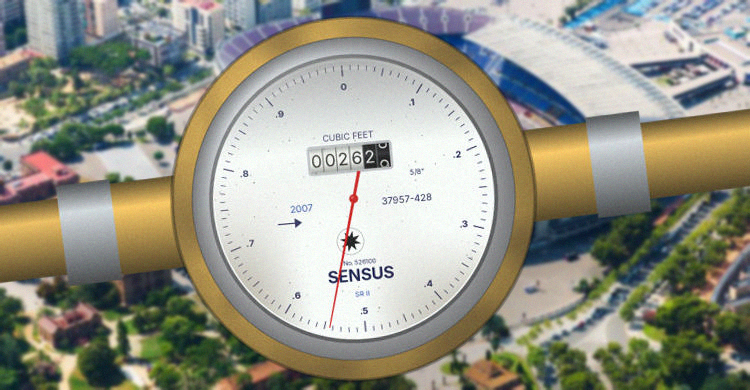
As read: 2628.54
